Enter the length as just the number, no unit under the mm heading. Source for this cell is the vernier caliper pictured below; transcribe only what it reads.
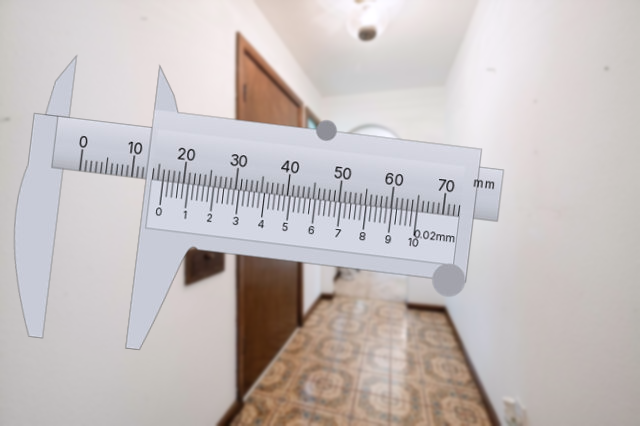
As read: 16.0
